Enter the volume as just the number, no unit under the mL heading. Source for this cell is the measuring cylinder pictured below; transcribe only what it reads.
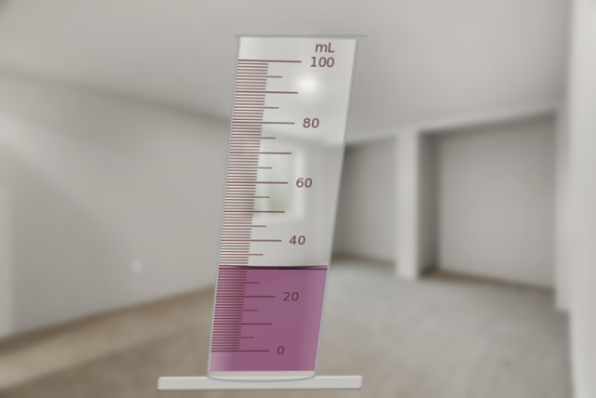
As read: 30
